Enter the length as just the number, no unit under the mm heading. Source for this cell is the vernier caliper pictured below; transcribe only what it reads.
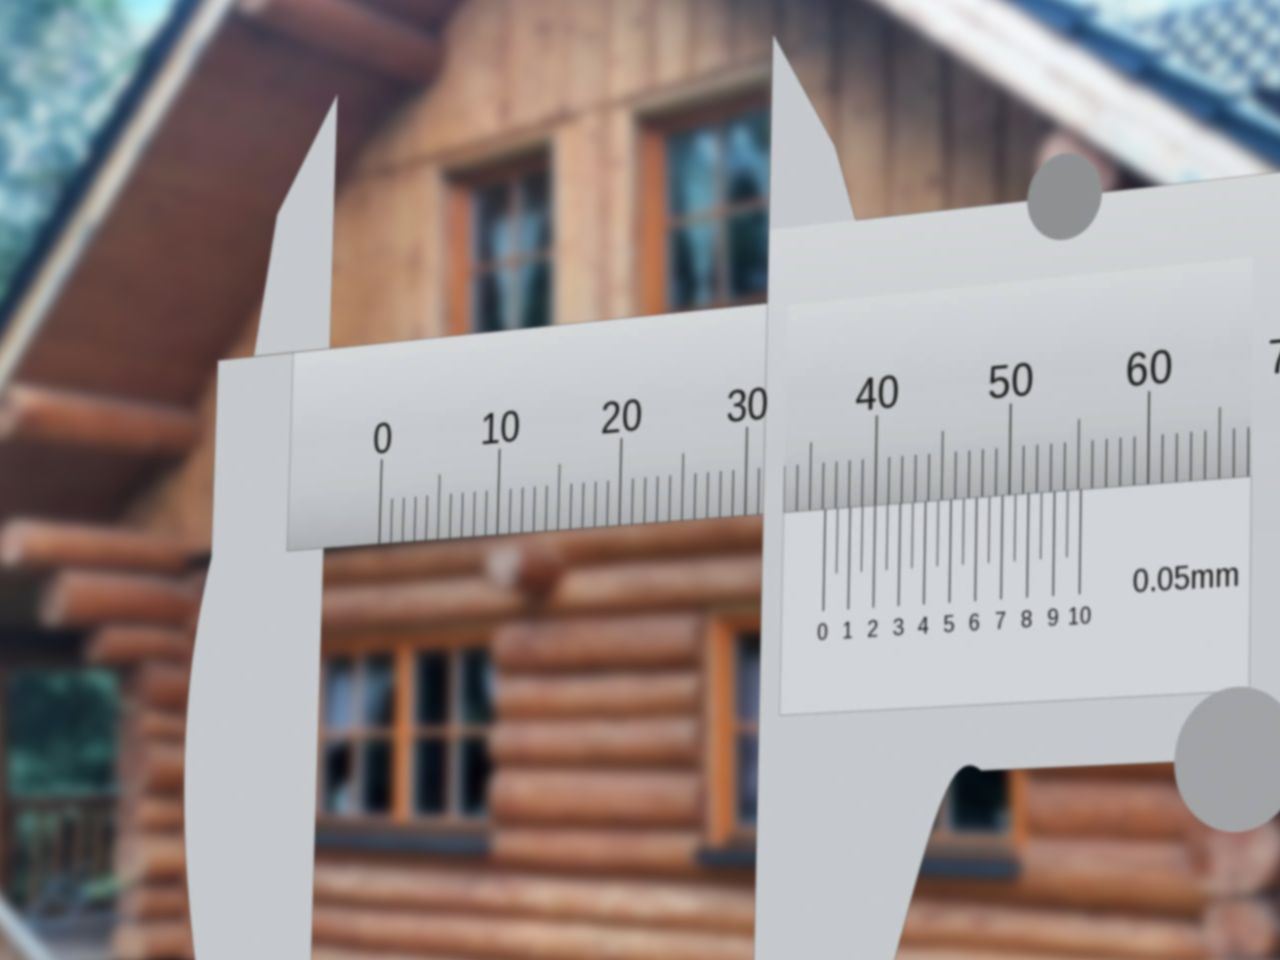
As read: 36.2
